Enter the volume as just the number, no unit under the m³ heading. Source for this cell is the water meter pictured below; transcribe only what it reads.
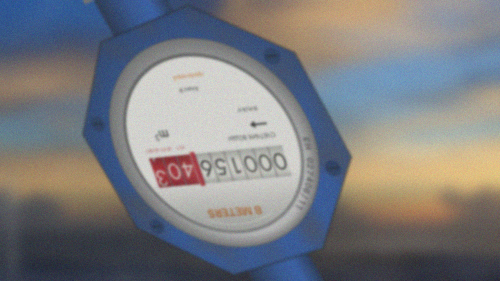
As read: 156.403
